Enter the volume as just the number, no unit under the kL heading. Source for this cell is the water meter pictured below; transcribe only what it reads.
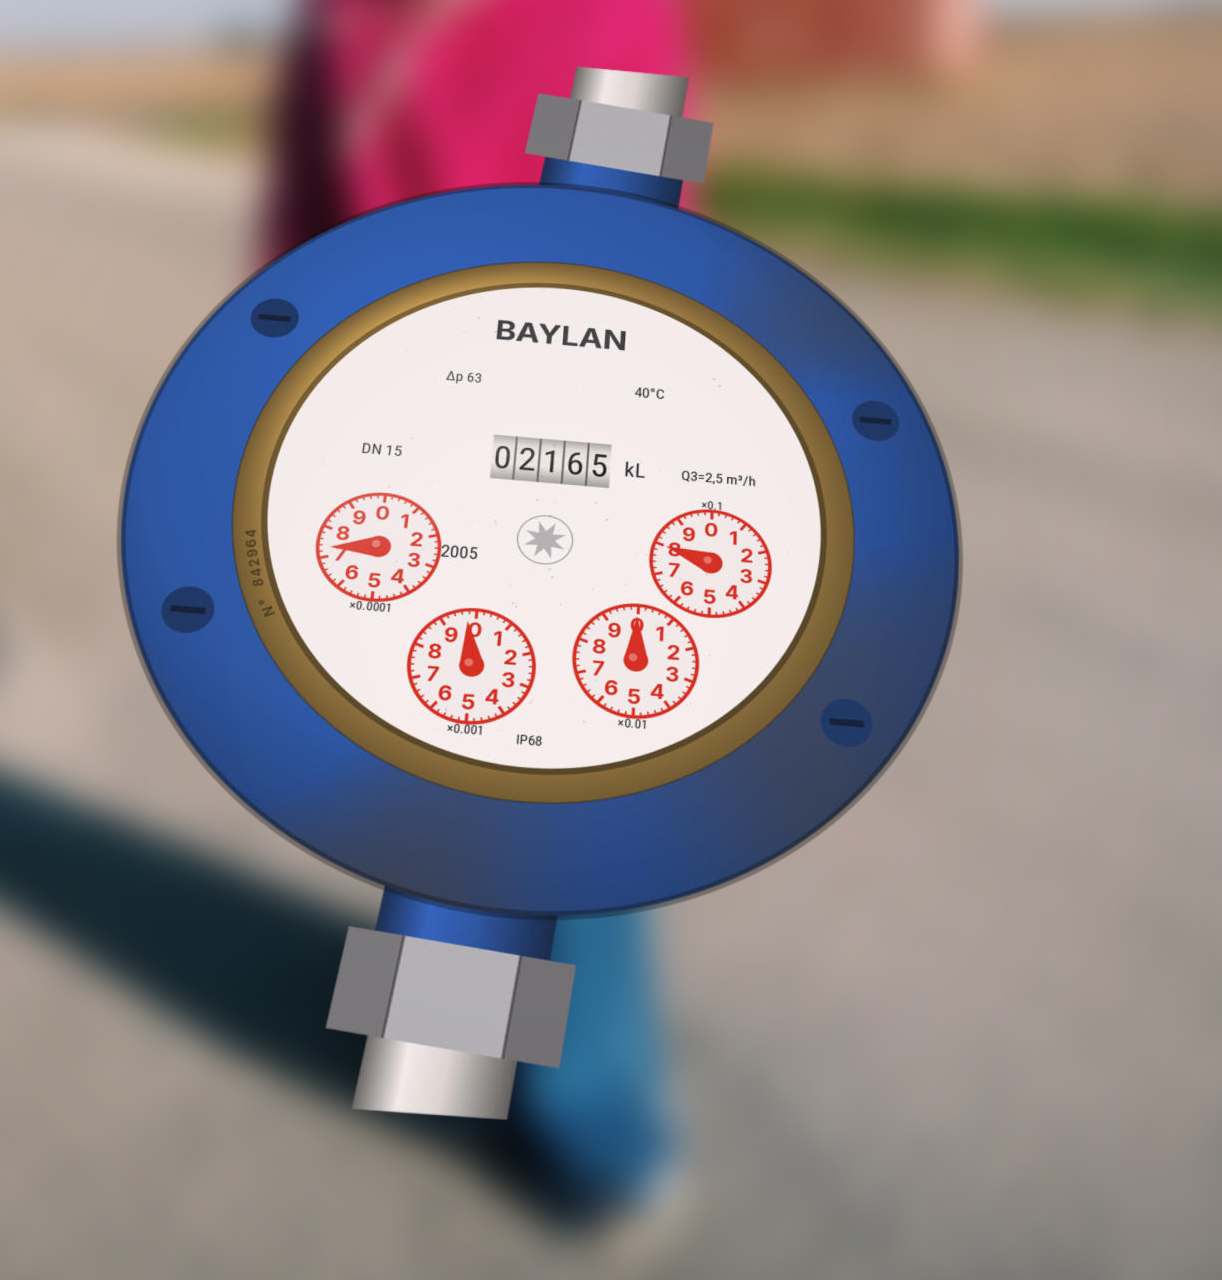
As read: 2165.7997
